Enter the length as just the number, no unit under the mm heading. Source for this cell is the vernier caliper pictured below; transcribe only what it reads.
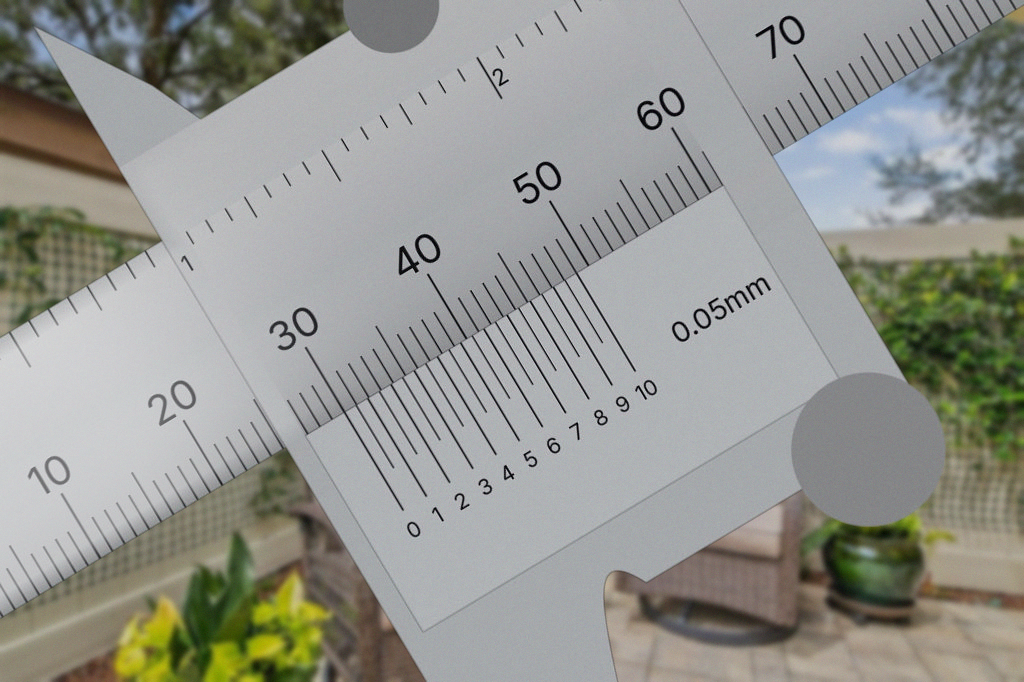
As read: 30.0
